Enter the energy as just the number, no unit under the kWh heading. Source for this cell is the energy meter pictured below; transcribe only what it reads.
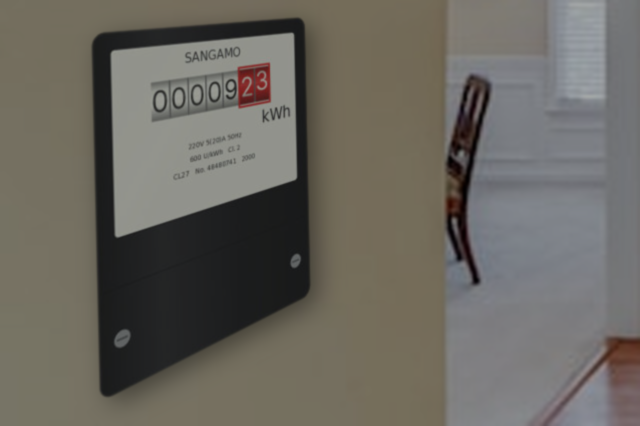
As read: 9.23
